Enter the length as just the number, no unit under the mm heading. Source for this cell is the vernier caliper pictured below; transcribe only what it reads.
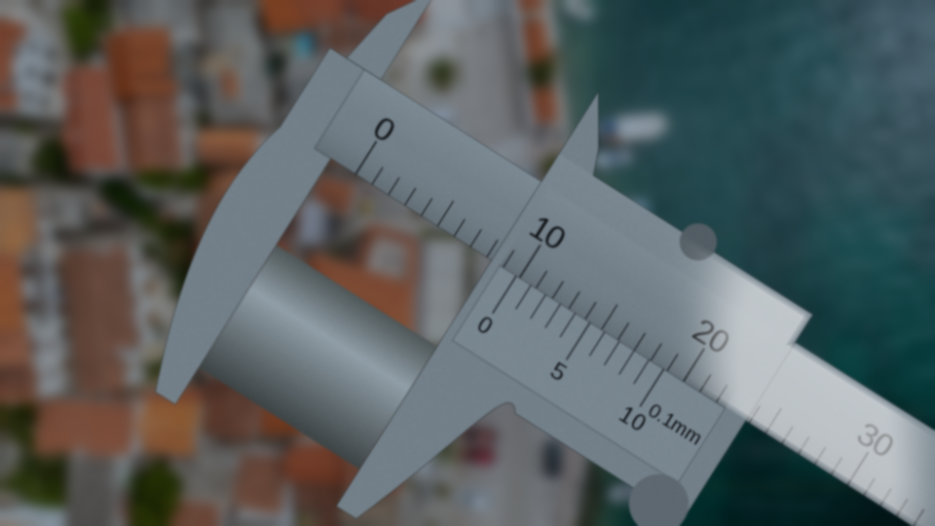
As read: 9.8
